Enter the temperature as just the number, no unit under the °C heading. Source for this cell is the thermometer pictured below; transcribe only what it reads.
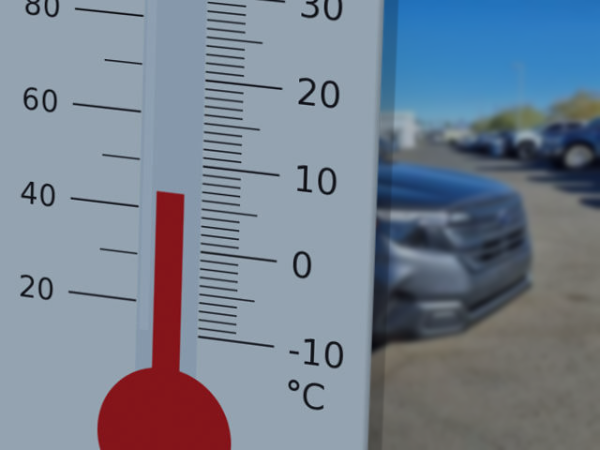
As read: 6.5
